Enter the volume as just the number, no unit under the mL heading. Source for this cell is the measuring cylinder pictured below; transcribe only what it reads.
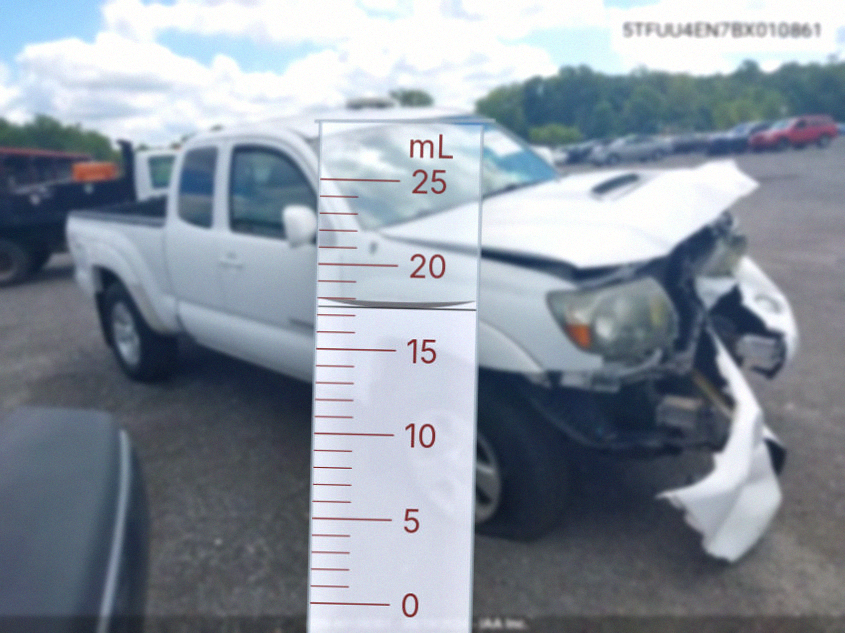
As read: 17.5
